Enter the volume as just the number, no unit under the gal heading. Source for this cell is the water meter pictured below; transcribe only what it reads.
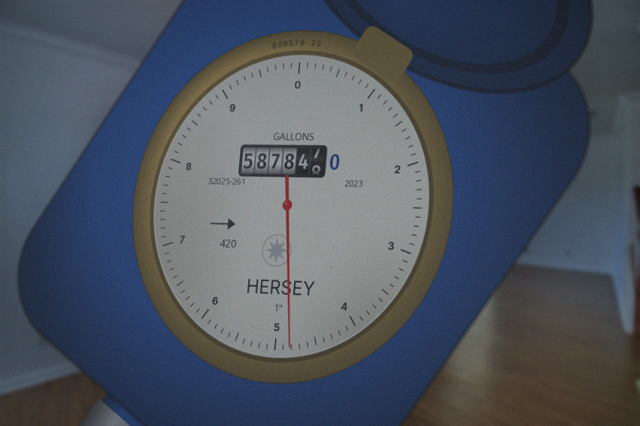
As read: 5878474.8
